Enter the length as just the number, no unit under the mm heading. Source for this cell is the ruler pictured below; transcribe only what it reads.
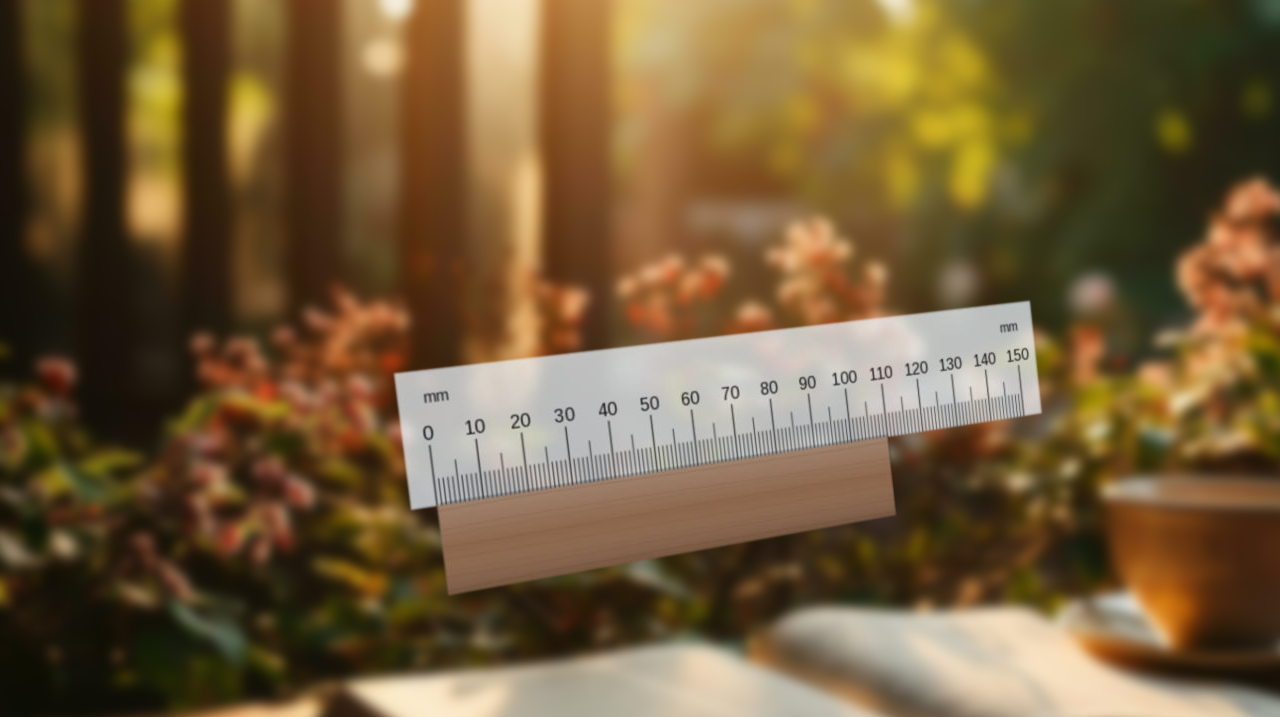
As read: 110
